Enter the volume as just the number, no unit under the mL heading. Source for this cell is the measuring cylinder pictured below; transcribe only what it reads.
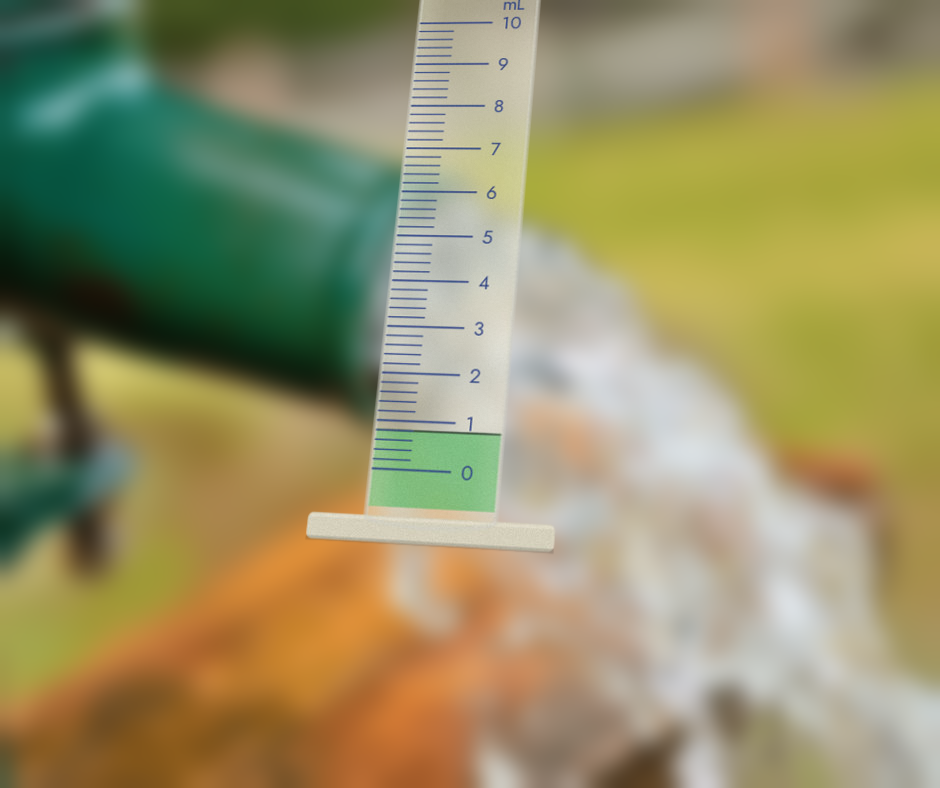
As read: 0.8
